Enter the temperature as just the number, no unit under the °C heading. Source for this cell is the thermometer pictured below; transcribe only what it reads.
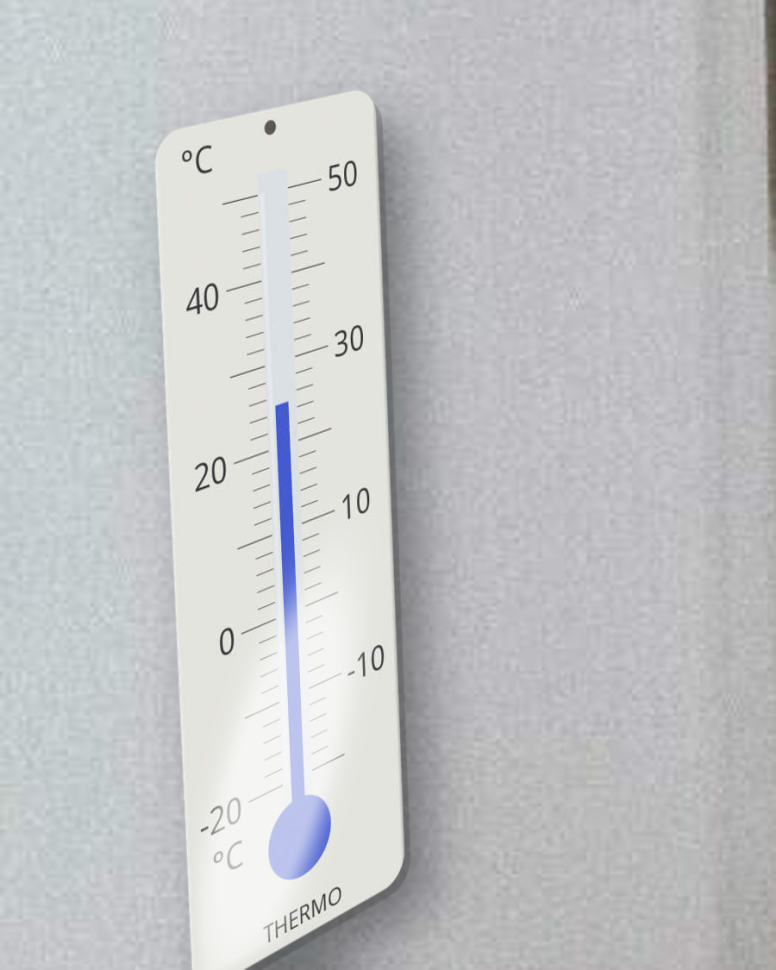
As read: 25
